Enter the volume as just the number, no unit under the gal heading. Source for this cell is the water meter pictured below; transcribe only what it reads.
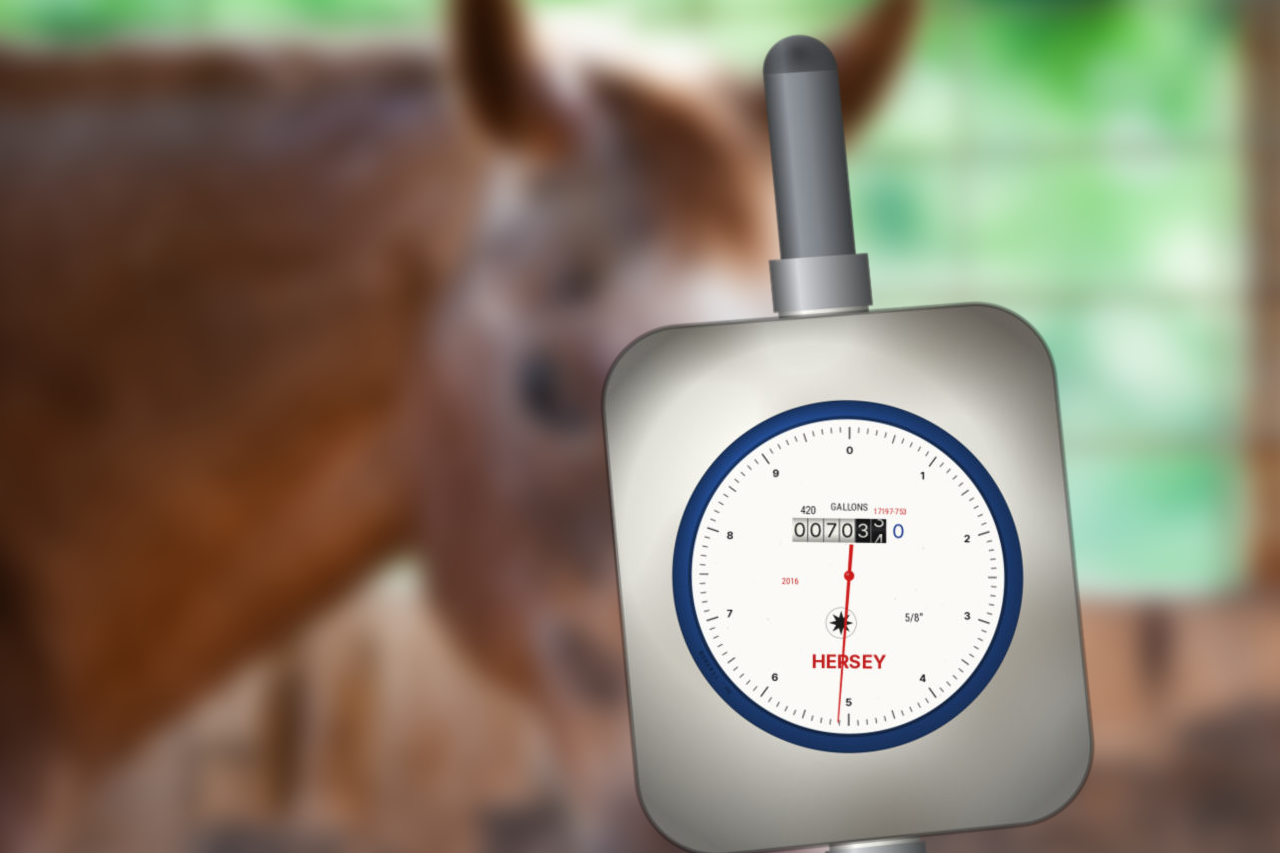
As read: 70335.1
